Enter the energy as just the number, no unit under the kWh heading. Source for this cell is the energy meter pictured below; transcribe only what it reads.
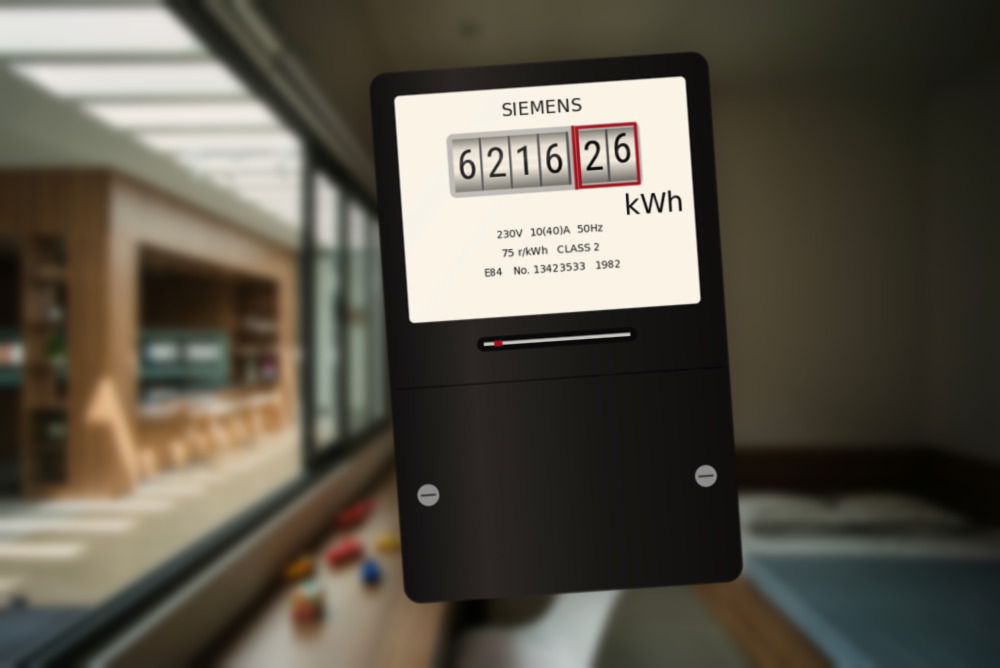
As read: 6216.26
